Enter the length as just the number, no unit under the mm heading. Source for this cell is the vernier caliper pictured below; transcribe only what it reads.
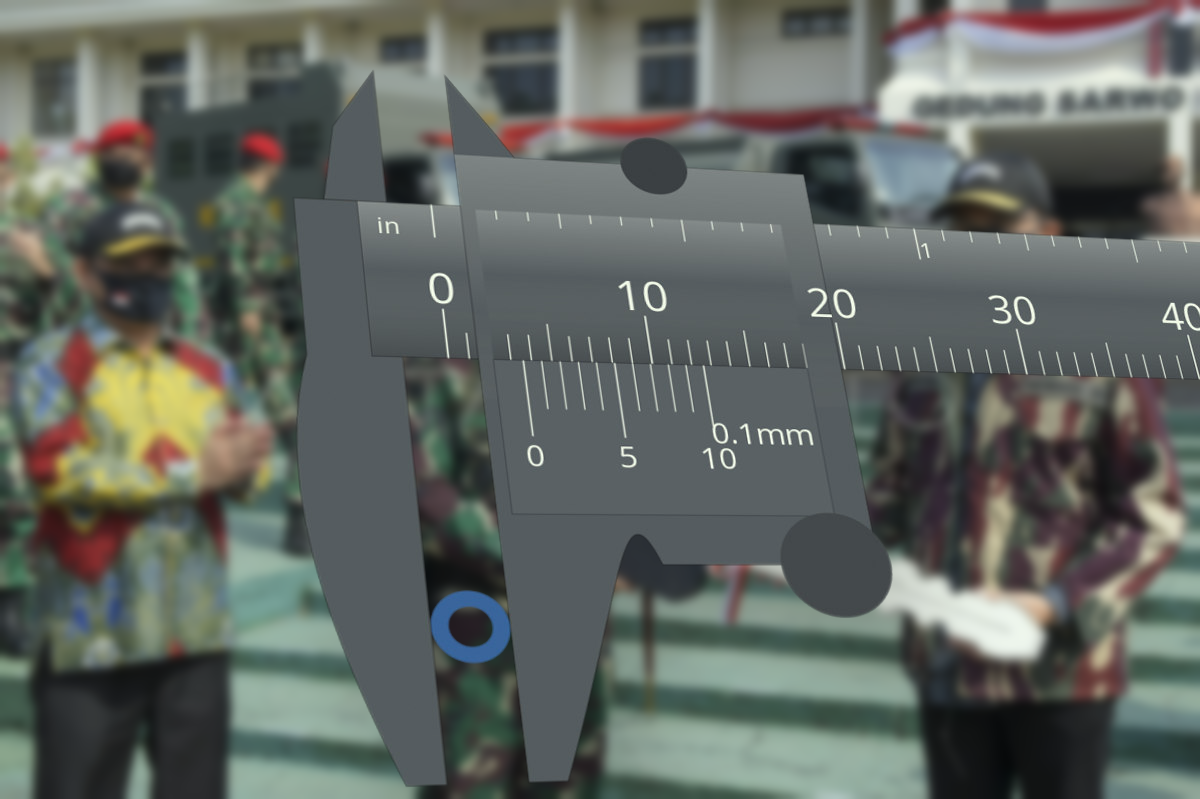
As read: 3.6
